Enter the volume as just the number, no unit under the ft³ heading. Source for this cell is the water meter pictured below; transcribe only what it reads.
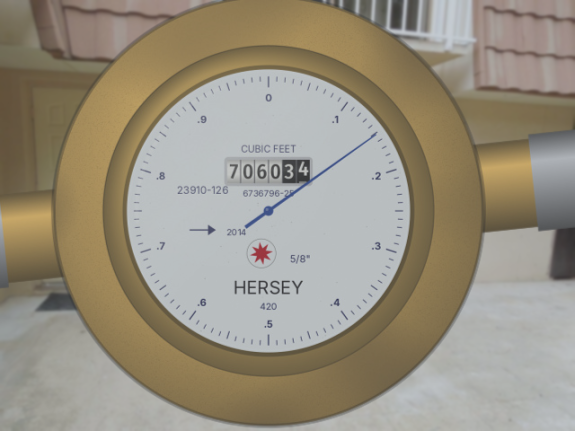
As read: 706034.15
